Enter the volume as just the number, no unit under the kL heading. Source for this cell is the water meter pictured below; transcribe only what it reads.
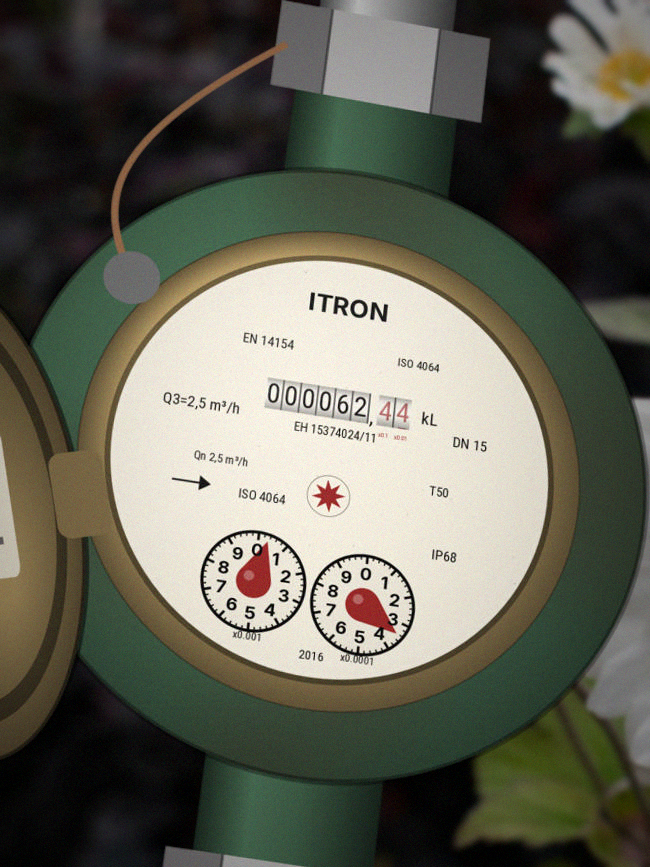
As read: 62.4403
